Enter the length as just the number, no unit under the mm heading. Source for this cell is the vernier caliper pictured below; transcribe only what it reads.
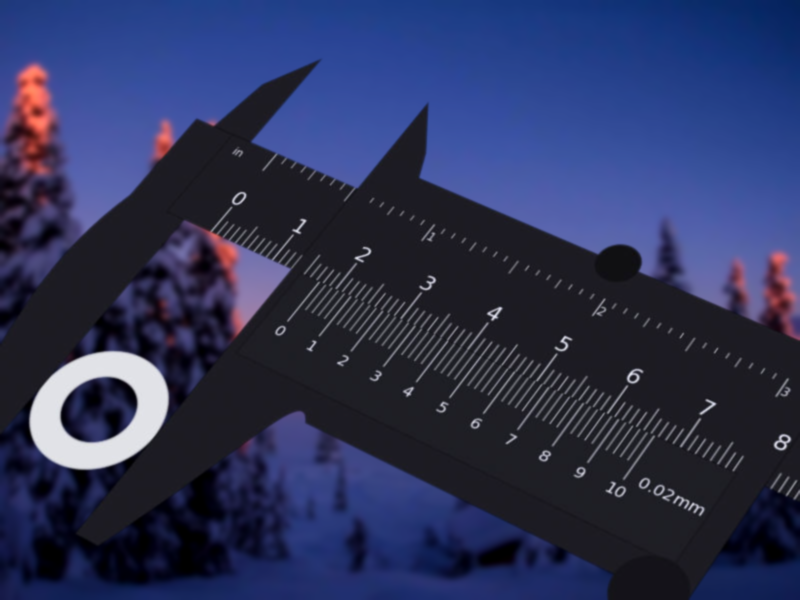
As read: 17.5
